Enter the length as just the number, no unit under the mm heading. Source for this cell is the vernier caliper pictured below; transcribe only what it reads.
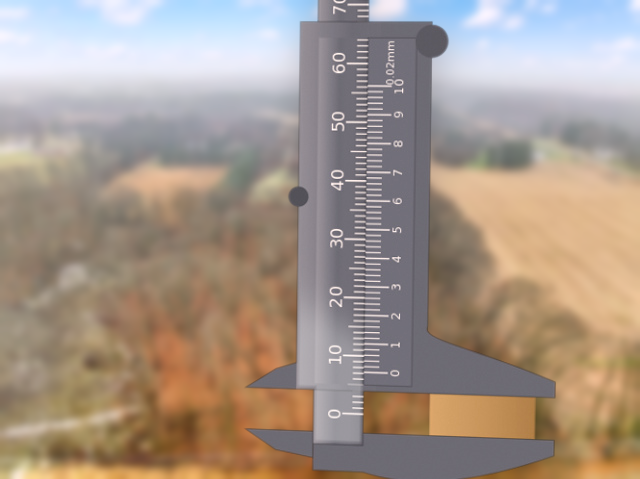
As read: 7.2
